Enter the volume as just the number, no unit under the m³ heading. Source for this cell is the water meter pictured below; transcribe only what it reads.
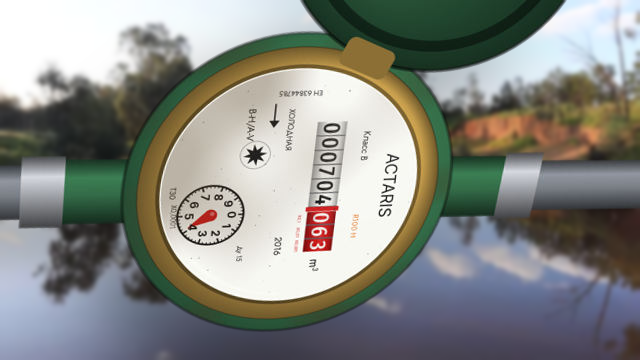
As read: 704.0634
